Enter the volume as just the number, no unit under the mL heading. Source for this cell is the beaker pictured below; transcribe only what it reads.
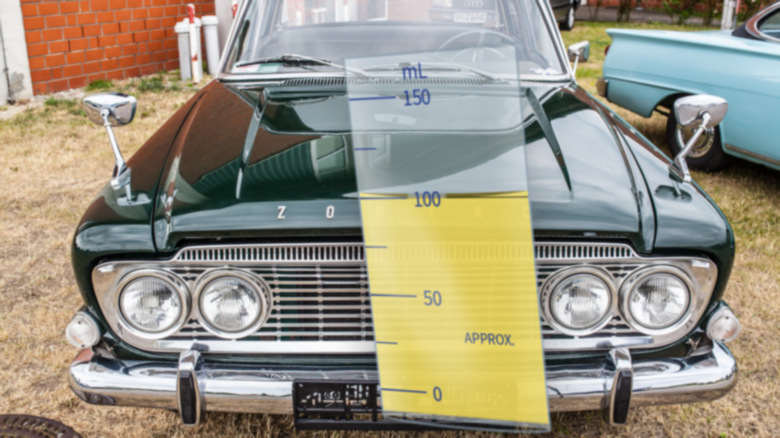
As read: 100
